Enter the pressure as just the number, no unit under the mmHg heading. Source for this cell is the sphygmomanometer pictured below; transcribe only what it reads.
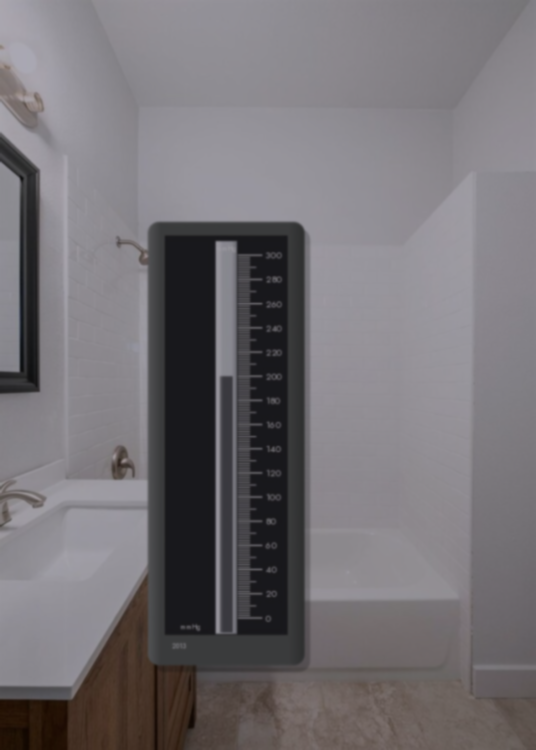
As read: 200
